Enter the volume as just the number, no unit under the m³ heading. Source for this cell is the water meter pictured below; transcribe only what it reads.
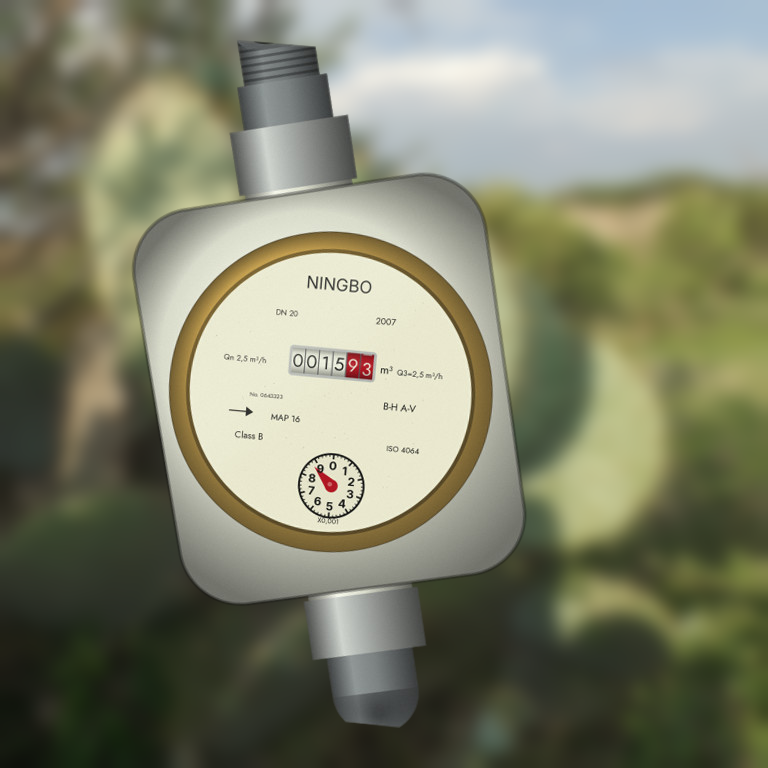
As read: 15.928
